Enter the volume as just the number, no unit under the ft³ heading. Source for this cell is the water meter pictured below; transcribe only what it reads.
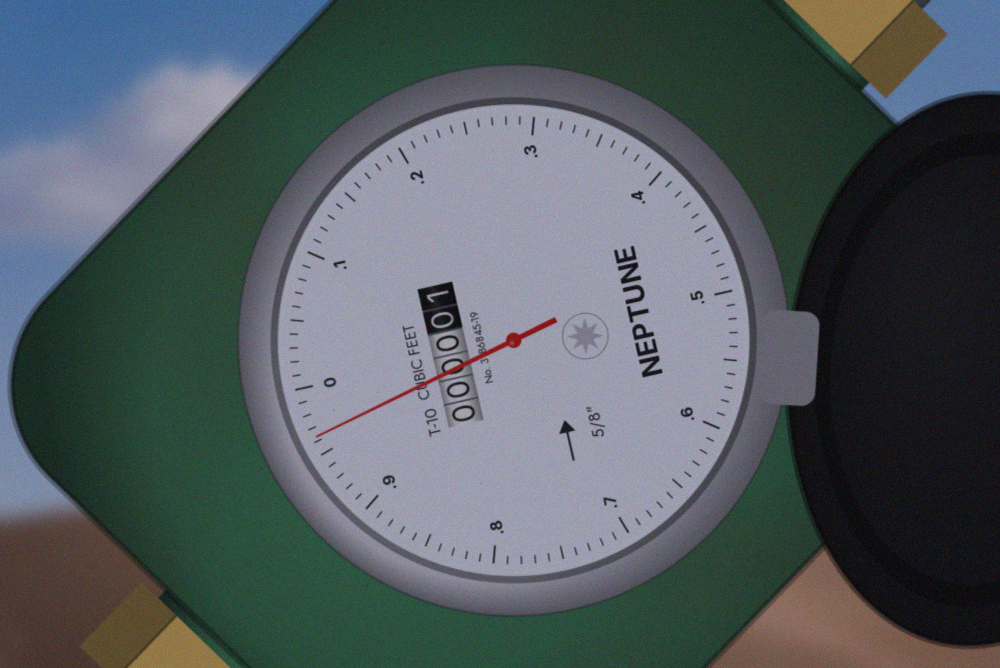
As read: 0.96
